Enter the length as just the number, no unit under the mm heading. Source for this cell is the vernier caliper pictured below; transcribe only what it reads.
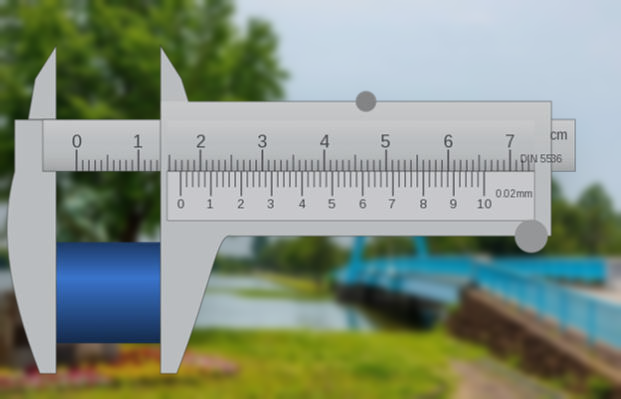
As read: 16.8
